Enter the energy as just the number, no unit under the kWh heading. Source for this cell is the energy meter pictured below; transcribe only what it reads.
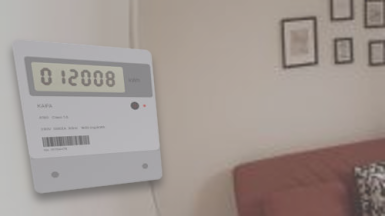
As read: 12008
